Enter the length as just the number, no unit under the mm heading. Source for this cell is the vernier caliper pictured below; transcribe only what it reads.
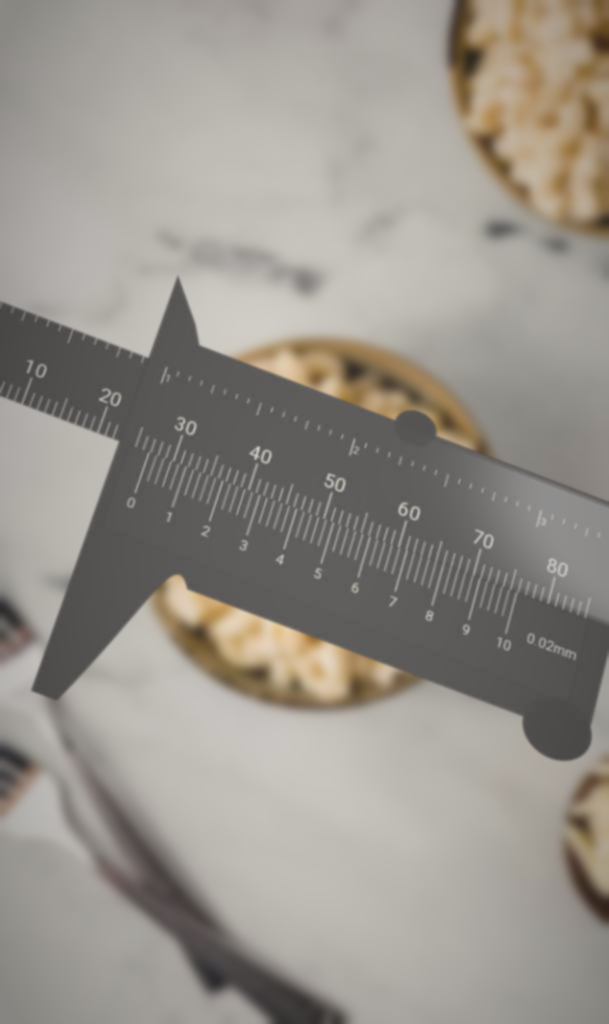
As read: 26.8
